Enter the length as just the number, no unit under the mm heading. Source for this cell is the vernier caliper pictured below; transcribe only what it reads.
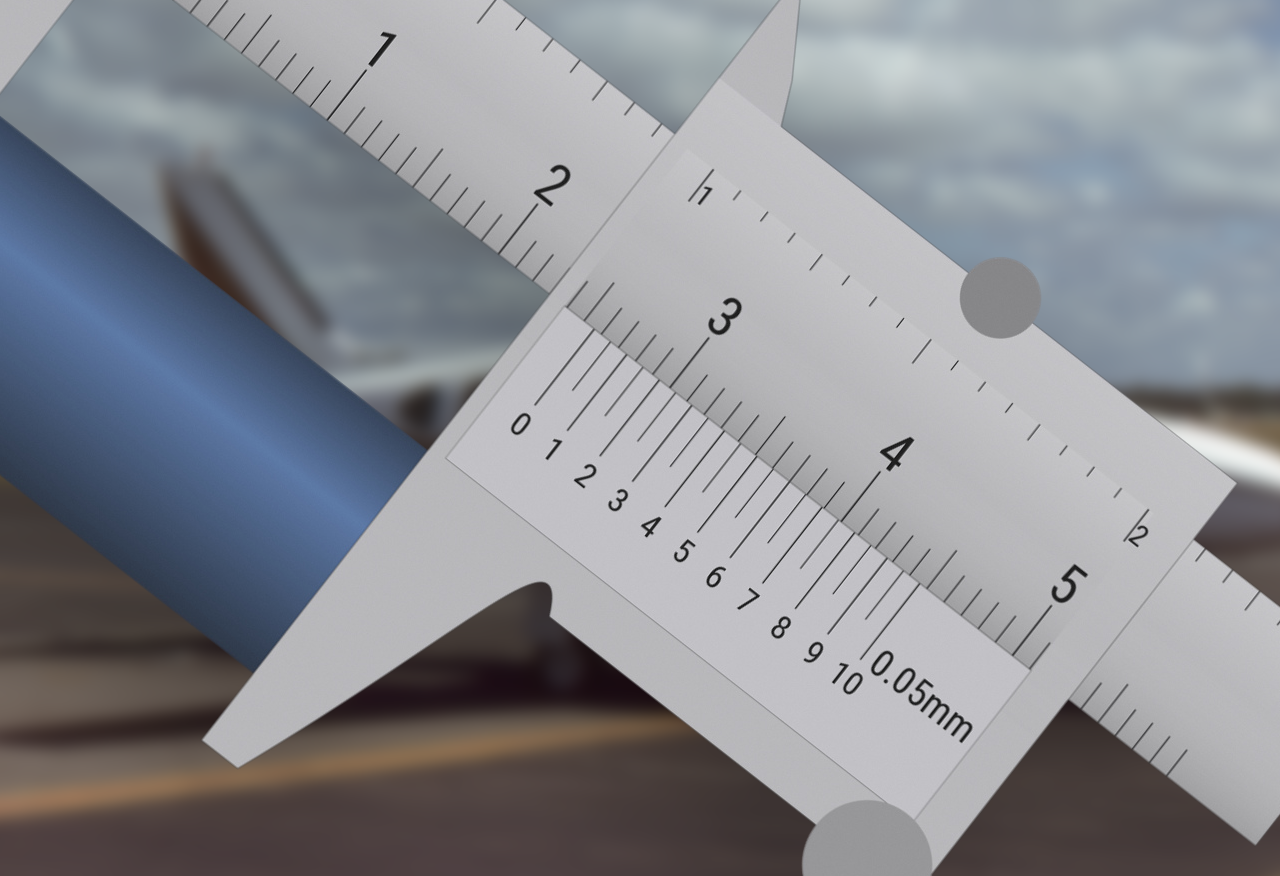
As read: 25.6
